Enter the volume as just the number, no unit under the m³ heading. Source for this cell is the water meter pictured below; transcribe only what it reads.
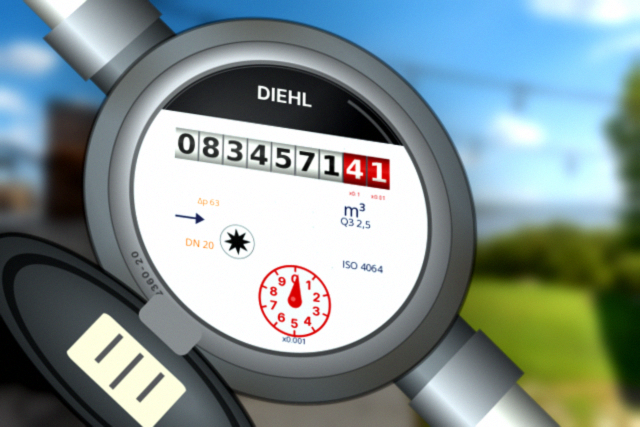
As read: 834571.410
